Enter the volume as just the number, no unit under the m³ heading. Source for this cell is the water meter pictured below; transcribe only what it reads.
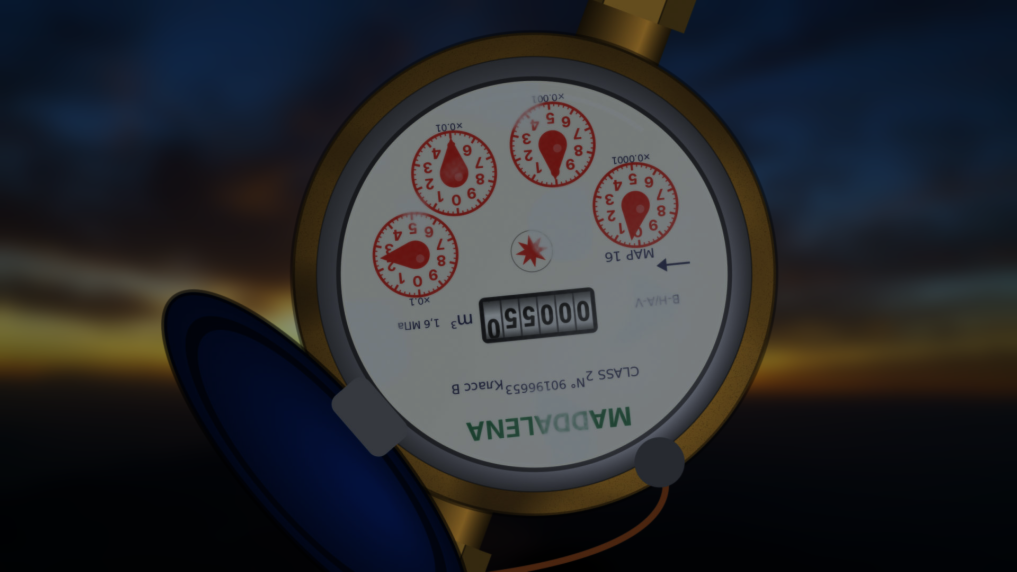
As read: 550.2500
